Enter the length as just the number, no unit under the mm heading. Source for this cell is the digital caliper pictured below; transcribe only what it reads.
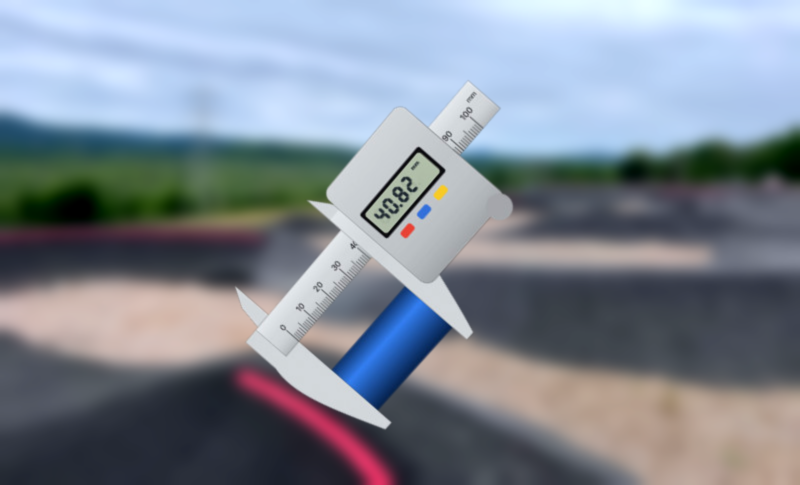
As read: 40.82
